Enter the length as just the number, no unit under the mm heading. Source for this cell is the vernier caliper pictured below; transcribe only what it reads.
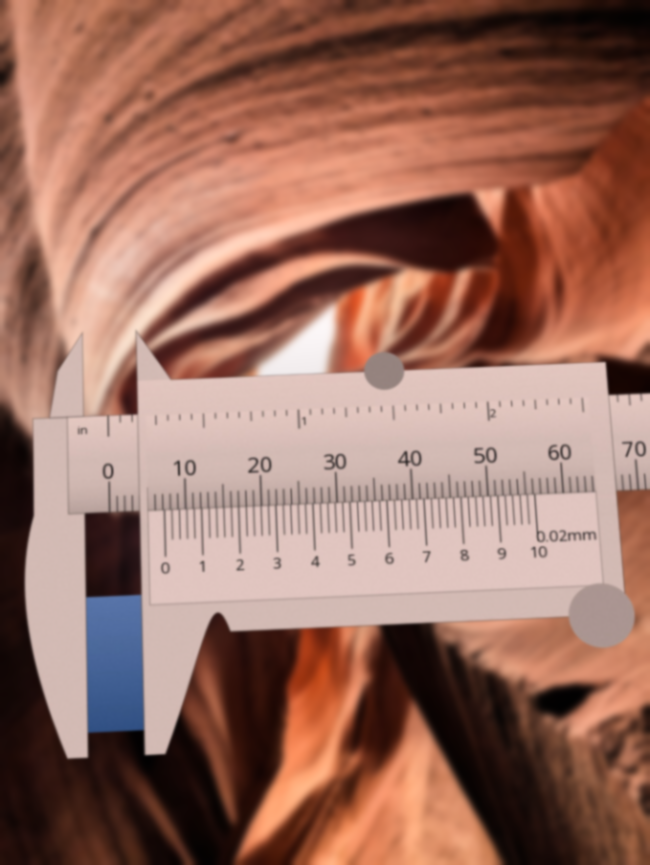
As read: 7.2
